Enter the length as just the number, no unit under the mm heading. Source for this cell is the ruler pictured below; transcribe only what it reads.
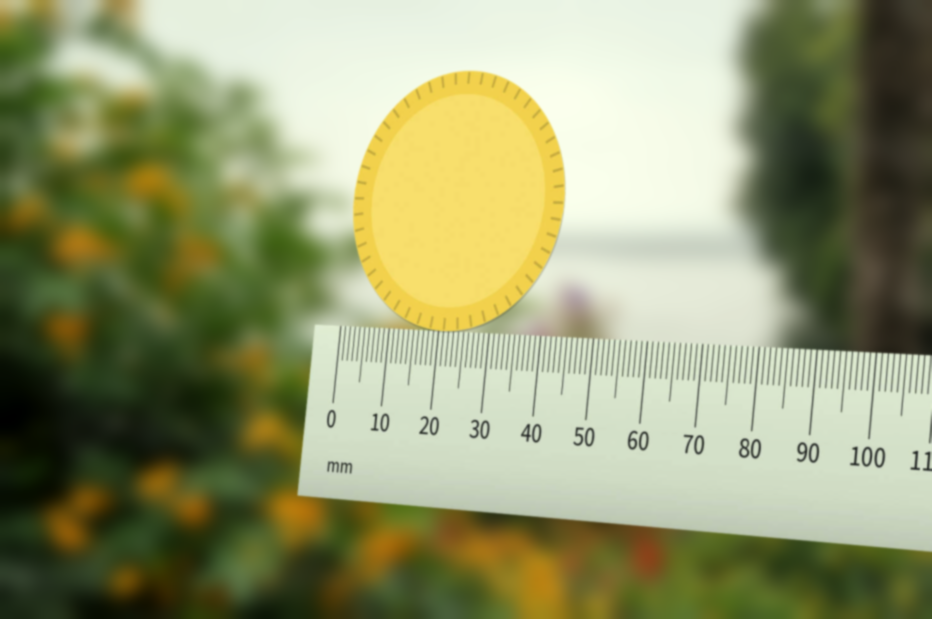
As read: 42
